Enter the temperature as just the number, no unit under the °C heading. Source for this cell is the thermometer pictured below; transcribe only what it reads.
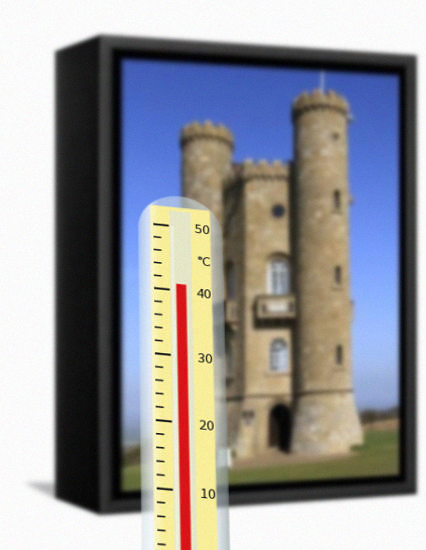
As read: 41
